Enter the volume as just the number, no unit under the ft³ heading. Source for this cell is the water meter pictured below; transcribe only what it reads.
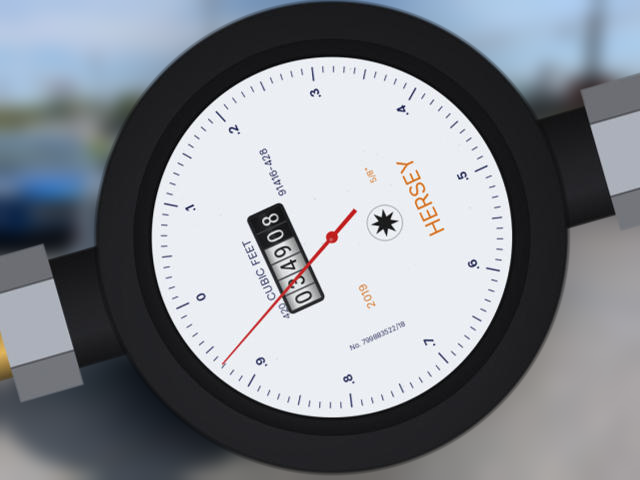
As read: 34907.93
